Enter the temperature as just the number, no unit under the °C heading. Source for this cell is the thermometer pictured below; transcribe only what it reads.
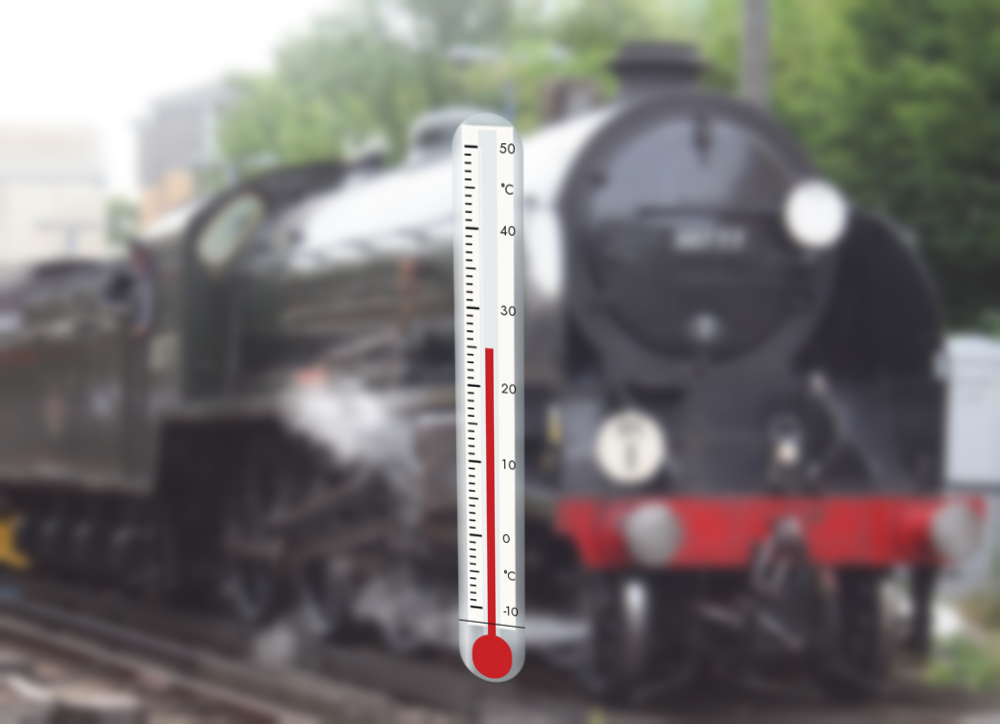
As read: 25
